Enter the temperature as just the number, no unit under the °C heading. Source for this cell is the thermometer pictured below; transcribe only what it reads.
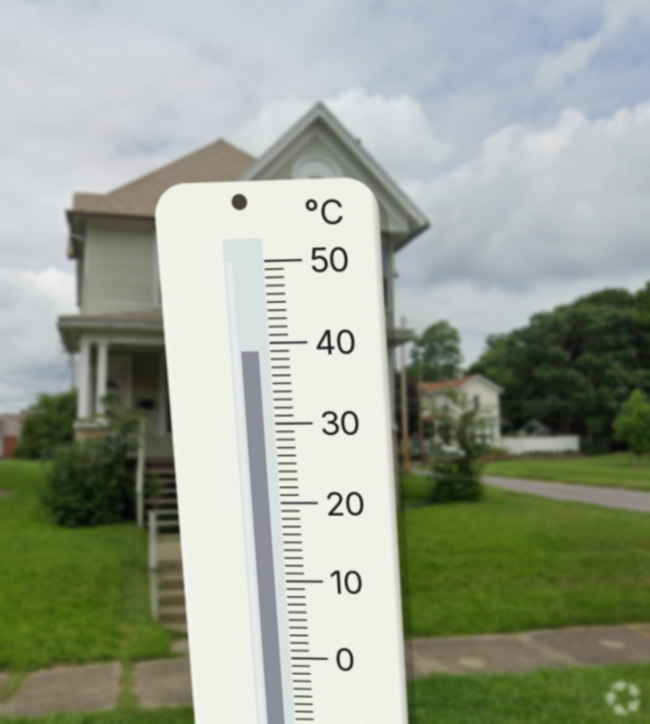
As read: 39
